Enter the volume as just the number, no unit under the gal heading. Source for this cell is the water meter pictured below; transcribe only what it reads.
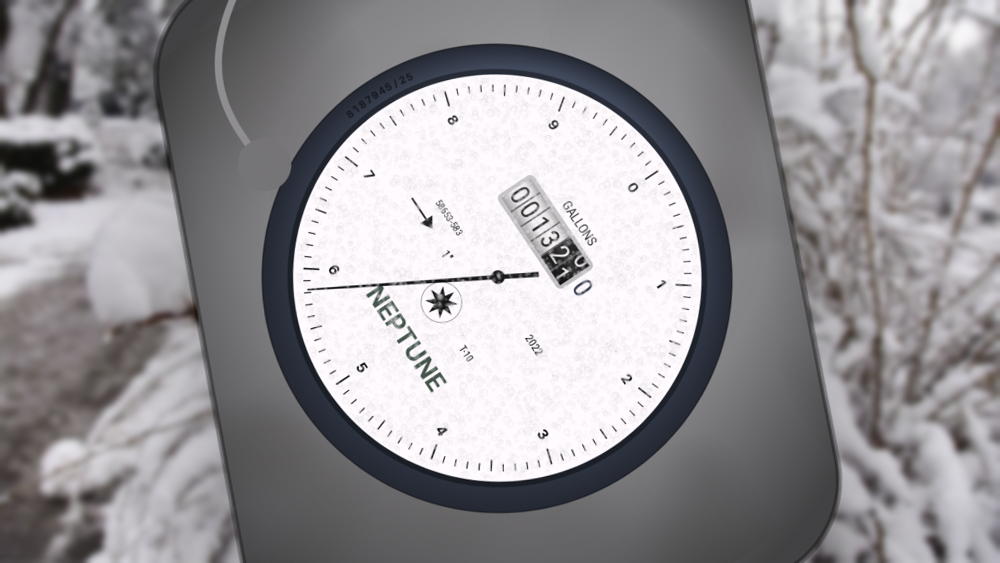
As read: 13205.8
